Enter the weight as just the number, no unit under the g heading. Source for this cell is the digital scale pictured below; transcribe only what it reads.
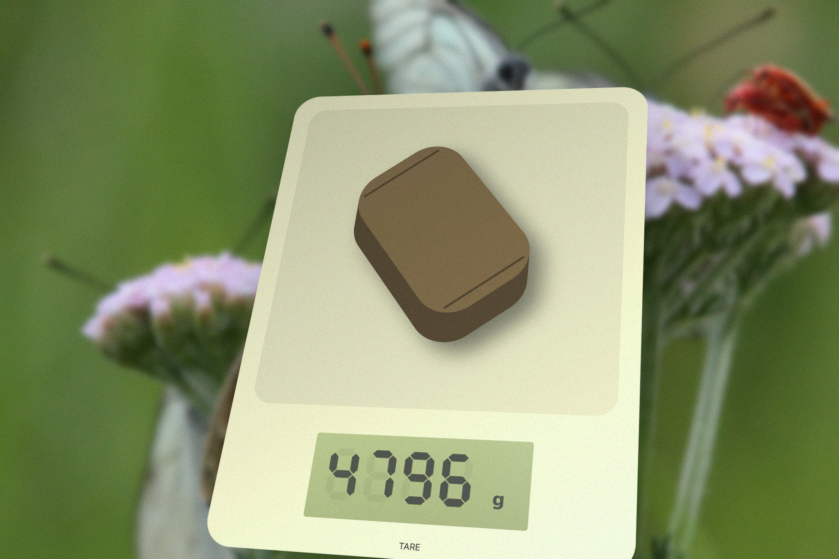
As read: 4796
